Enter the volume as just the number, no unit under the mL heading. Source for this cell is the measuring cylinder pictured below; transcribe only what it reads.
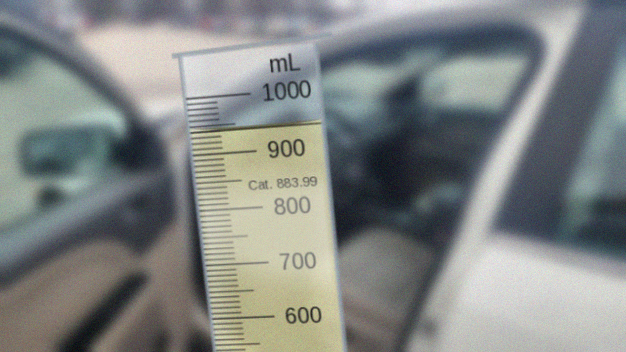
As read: 940
